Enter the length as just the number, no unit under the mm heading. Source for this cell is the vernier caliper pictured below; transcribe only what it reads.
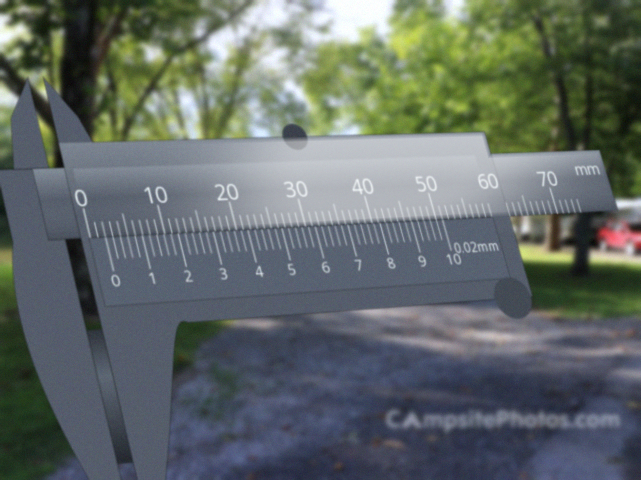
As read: 2.0
